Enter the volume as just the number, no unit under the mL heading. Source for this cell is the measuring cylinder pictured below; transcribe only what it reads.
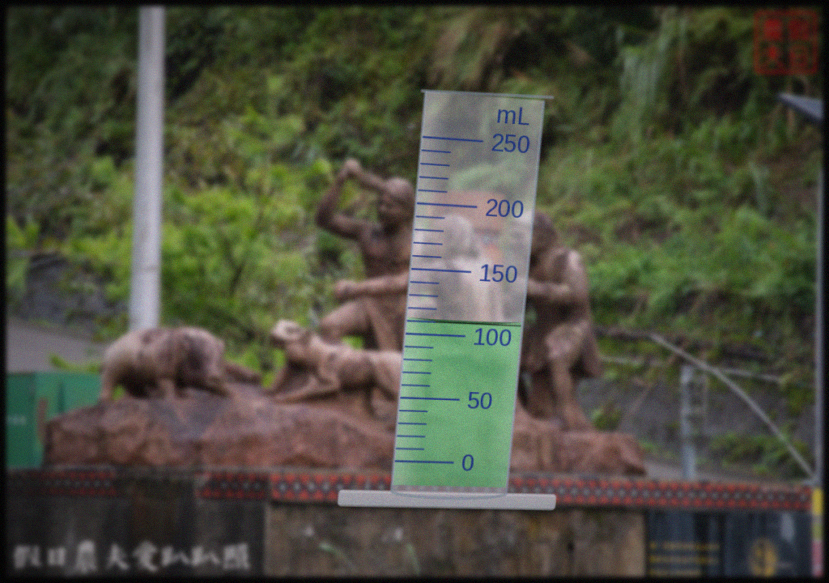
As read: 110
